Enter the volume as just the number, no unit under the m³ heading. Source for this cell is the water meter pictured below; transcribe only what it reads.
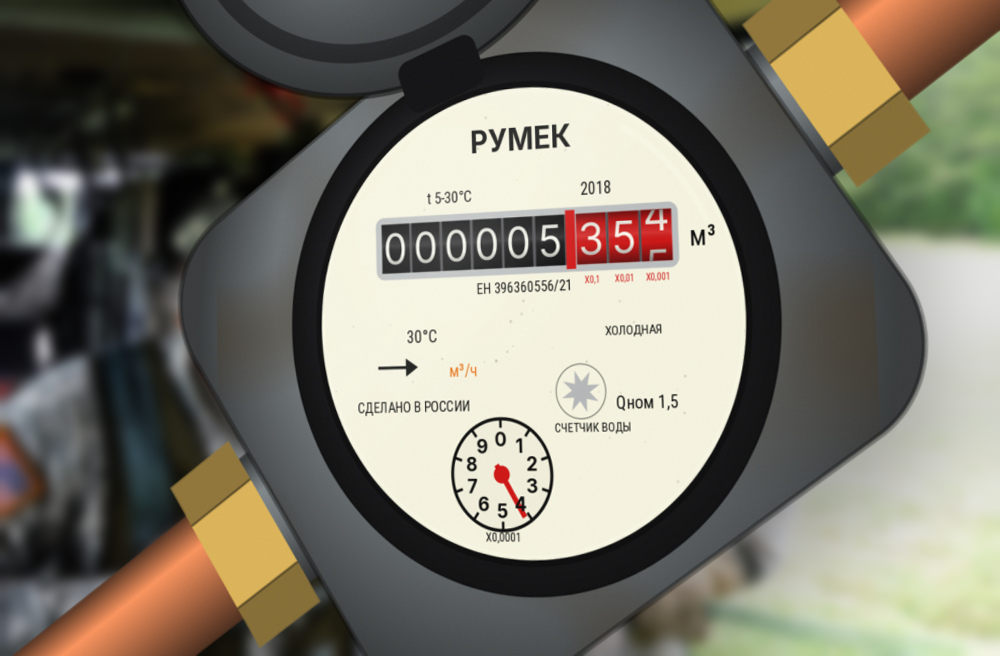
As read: 5.3544
